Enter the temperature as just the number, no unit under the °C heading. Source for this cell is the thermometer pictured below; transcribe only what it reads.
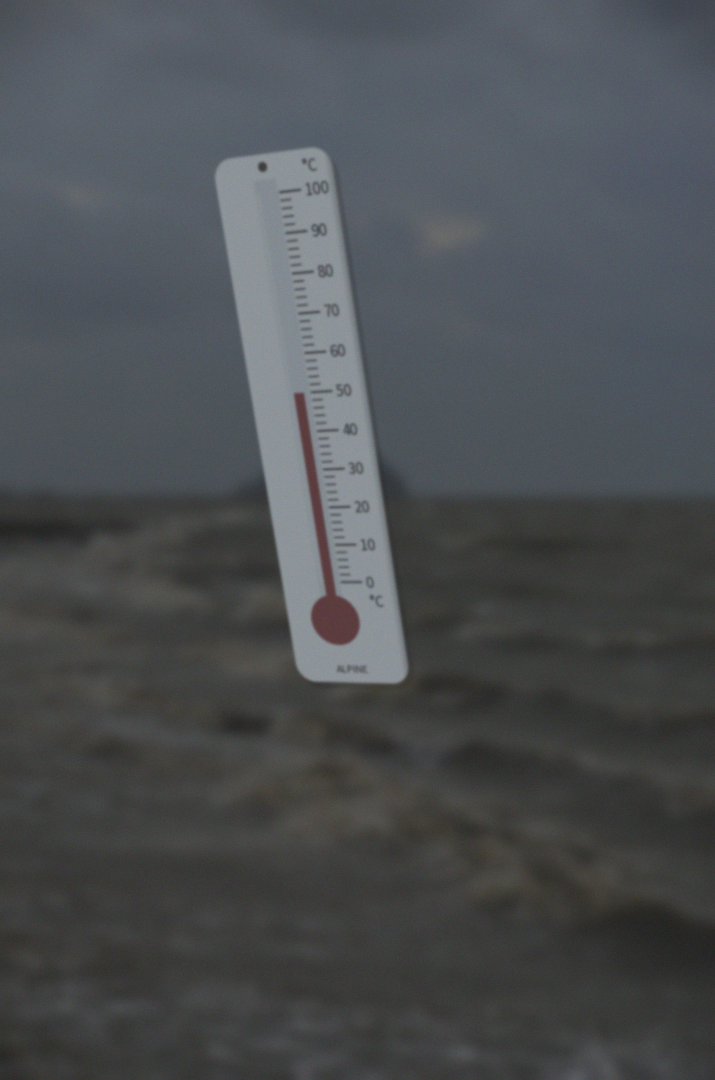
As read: 50
